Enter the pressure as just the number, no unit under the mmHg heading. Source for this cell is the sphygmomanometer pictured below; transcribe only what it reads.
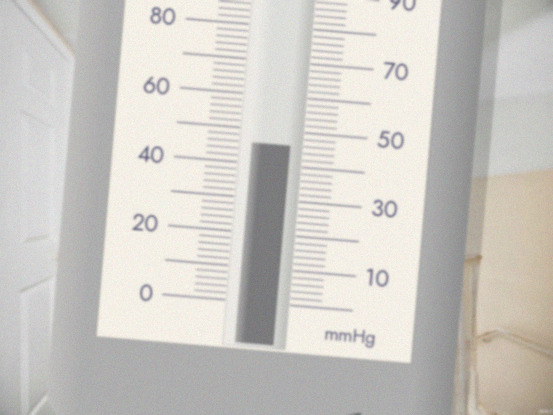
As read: 46
